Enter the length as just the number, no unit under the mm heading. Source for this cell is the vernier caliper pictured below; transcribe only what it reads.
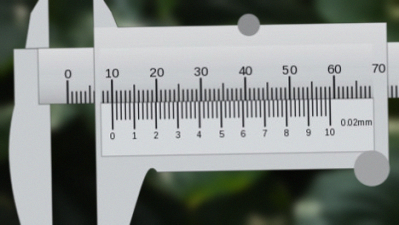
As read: 10.0
